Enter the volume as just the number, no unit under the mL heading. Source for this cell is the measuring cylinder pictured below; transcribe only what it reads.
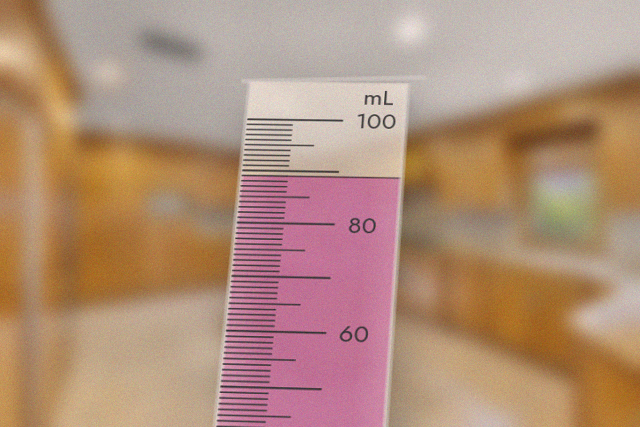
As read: 89
